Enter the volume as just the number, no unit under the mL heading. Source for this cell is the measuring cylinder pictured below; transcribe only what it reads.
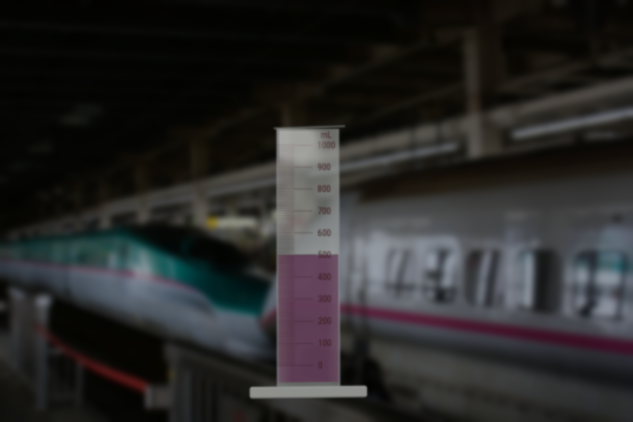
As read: 500
